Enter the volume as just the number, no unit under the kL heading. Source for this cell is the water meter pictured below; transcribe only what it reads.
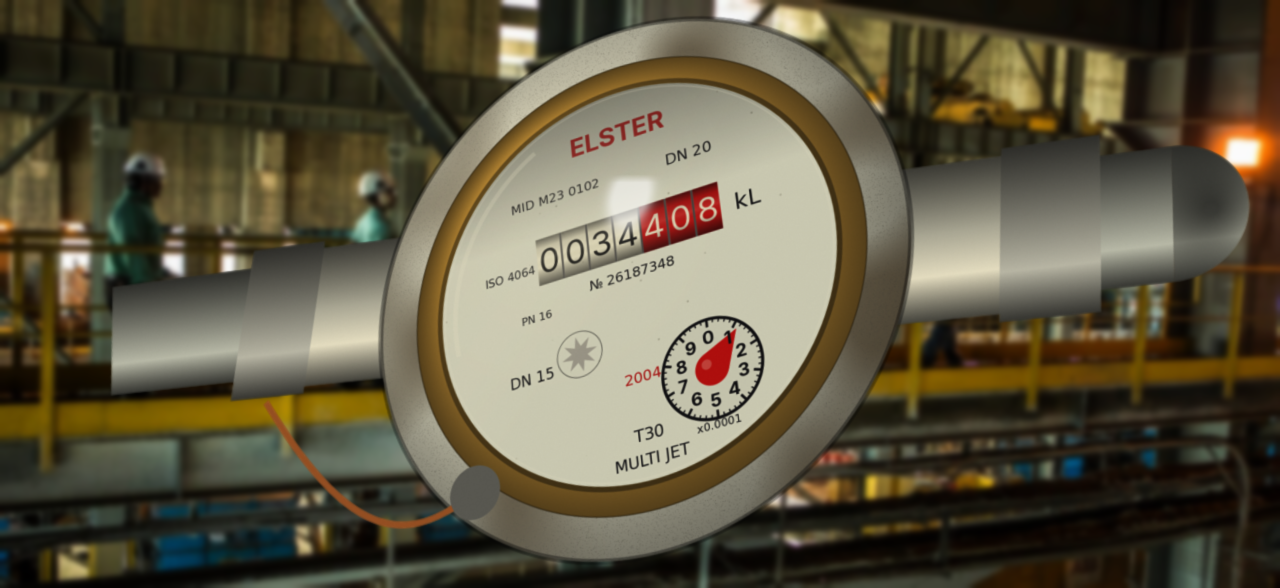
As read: 34.4081
